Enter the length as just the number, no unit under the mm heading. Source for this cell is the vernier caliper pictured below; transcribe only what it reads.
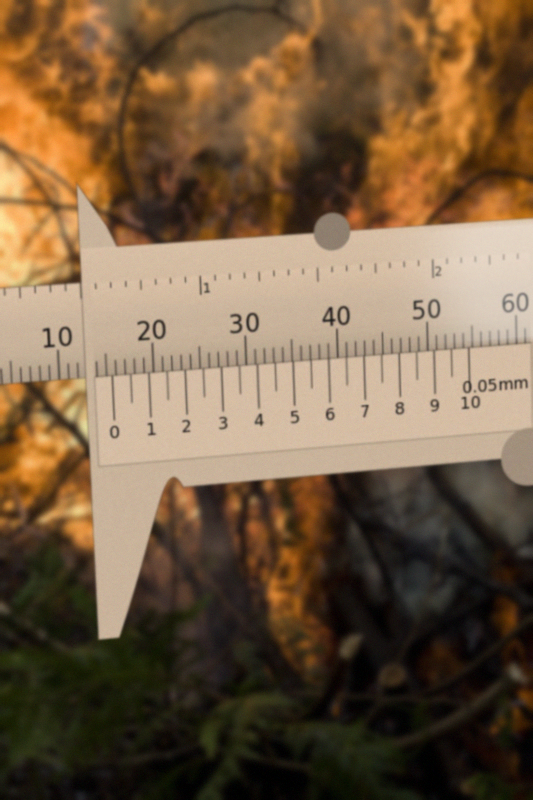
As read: 15.6
